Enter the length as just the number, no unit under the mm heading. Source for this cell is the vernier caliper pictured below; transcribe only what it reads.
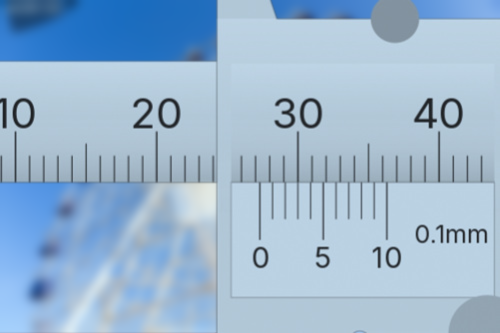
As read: 27.3
